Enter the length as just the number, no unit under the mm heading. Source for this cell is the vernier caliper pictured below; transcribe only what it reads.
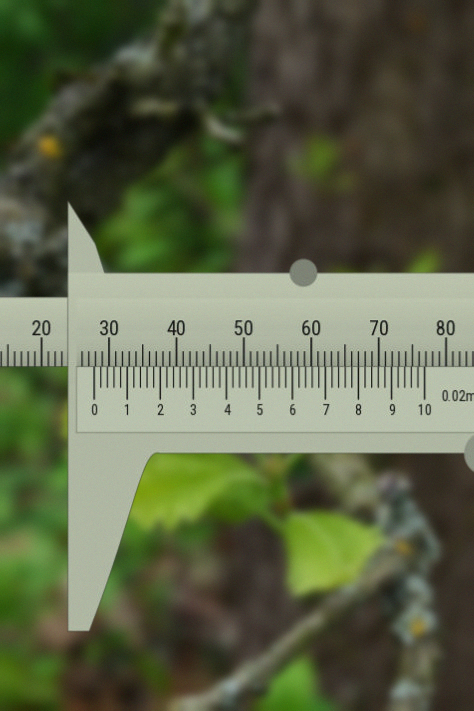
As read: 27.8
